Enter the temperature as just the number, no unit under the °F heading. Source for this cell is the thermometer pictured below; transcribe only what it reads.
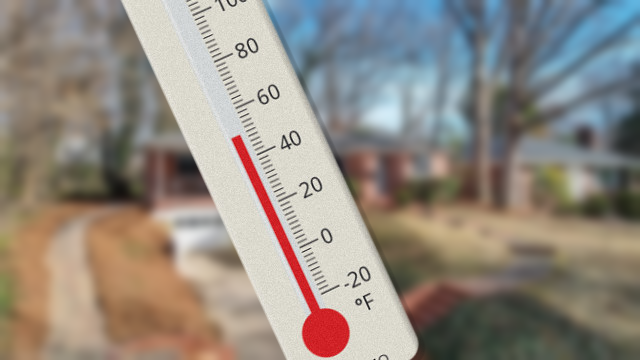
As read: 50
